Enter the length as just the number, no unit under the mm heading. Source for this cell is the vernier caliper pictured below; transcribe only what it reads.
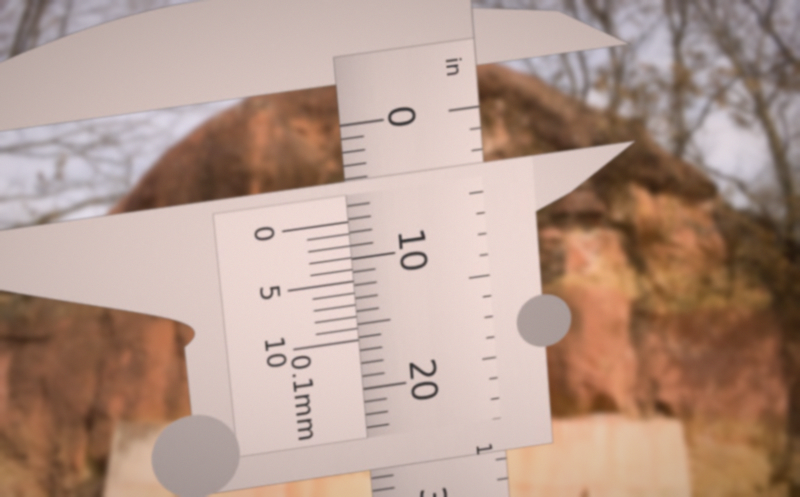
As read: 7.2
